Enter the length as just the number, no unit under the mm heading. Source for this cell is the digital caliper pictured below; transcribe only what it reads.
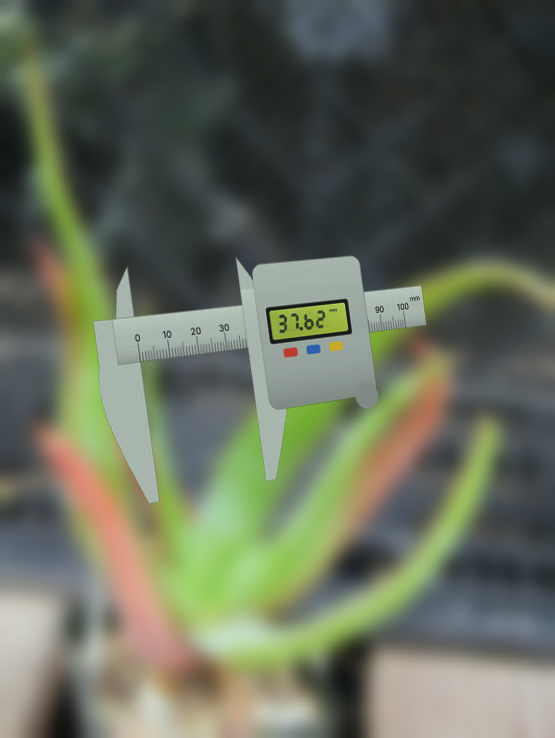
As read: 37.62
